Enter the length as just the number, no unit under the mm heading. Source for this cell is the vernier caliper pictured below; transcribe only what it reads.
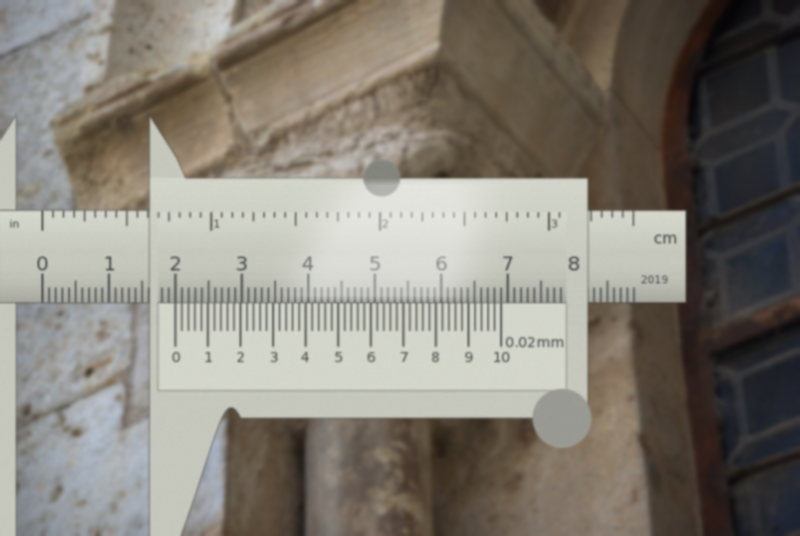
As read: 20.0
